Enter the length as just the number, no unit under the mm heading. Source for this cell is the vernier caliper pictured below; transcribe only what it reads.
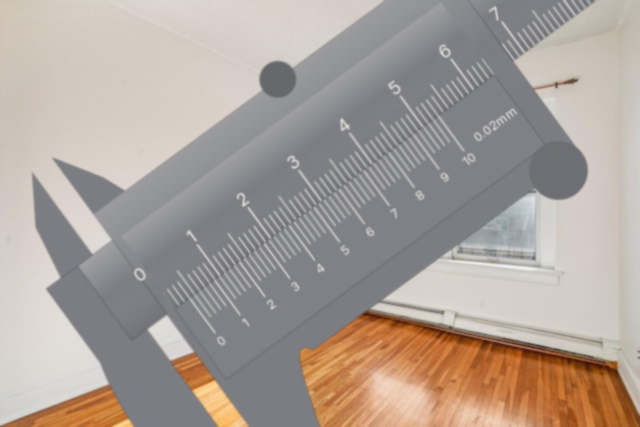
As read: 4.0
